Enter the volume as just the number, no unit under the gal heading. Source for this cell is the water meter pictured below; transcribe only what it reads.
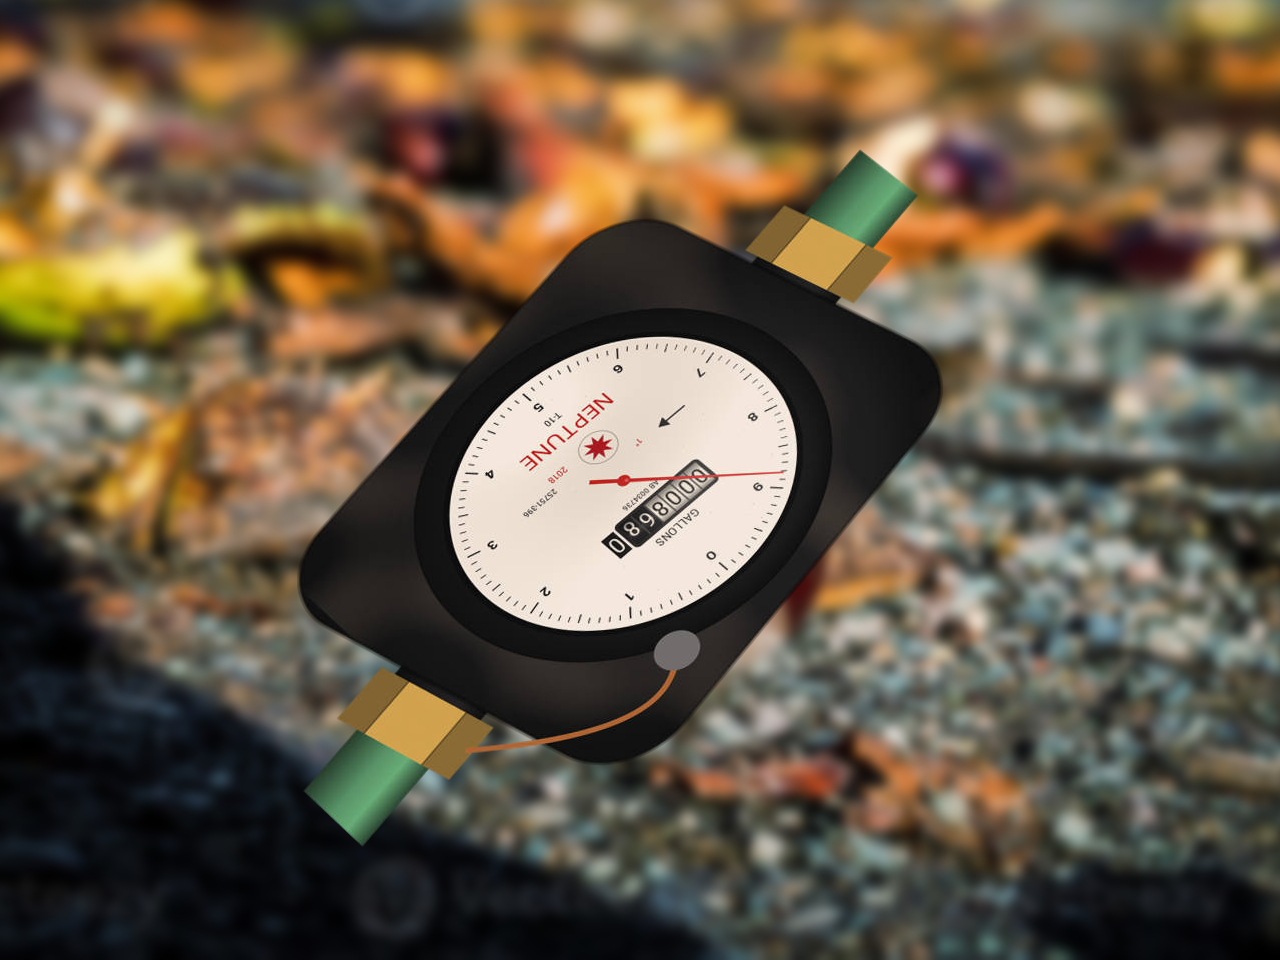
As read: 8678.8
